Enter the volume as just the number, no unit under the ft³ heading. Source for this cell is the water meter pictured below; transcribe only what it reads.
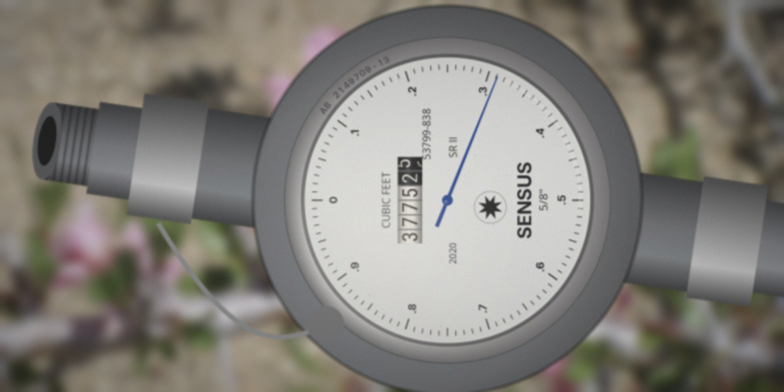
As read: 377525.31
